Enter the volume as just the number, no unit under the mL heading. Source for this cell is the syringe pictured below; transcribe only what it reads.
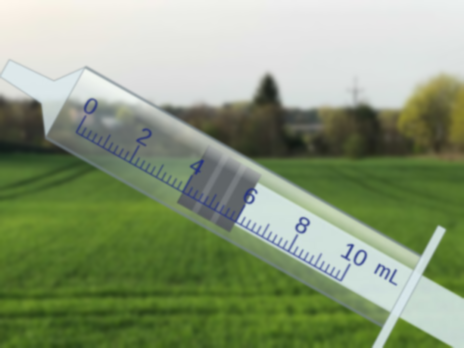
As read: 4
